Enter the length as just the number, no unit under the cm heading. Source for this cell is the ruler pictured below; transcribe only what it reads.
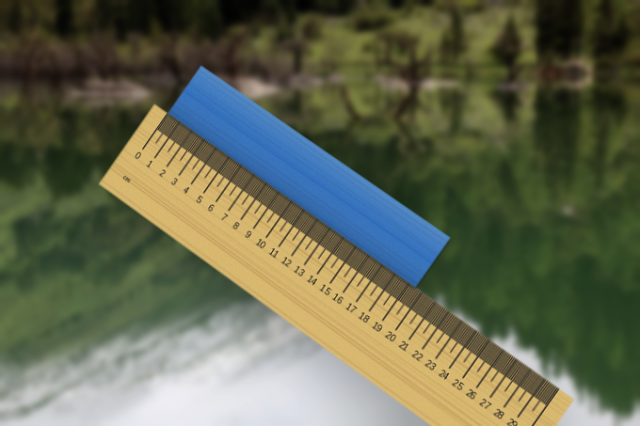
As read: 19.5
